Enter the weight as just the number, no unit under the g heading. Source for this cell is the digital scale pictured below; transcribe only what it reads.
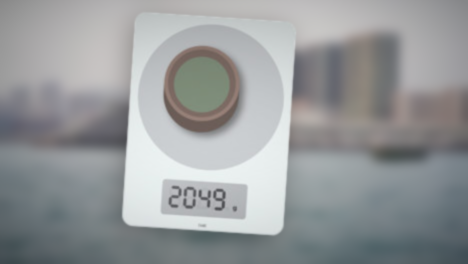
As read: 2049
